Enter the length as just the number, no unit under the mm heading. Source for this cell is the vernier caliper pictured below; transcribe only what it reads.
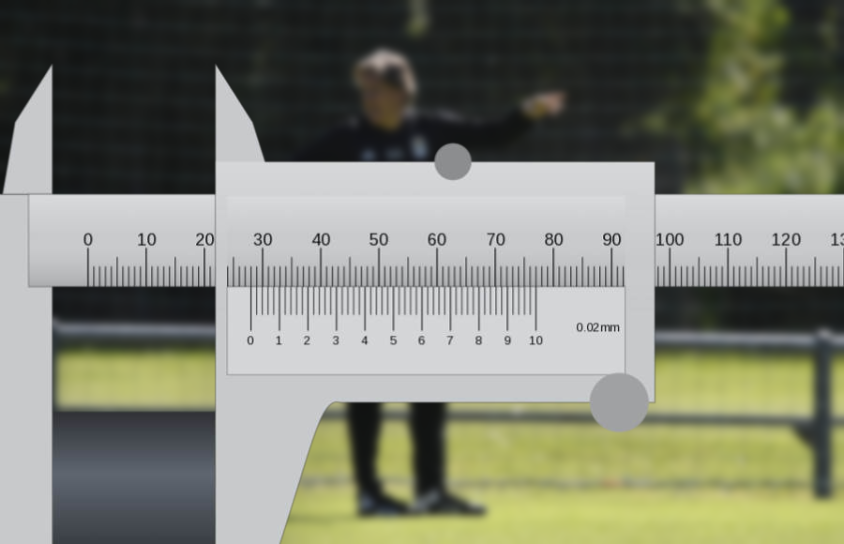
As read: 28.0
